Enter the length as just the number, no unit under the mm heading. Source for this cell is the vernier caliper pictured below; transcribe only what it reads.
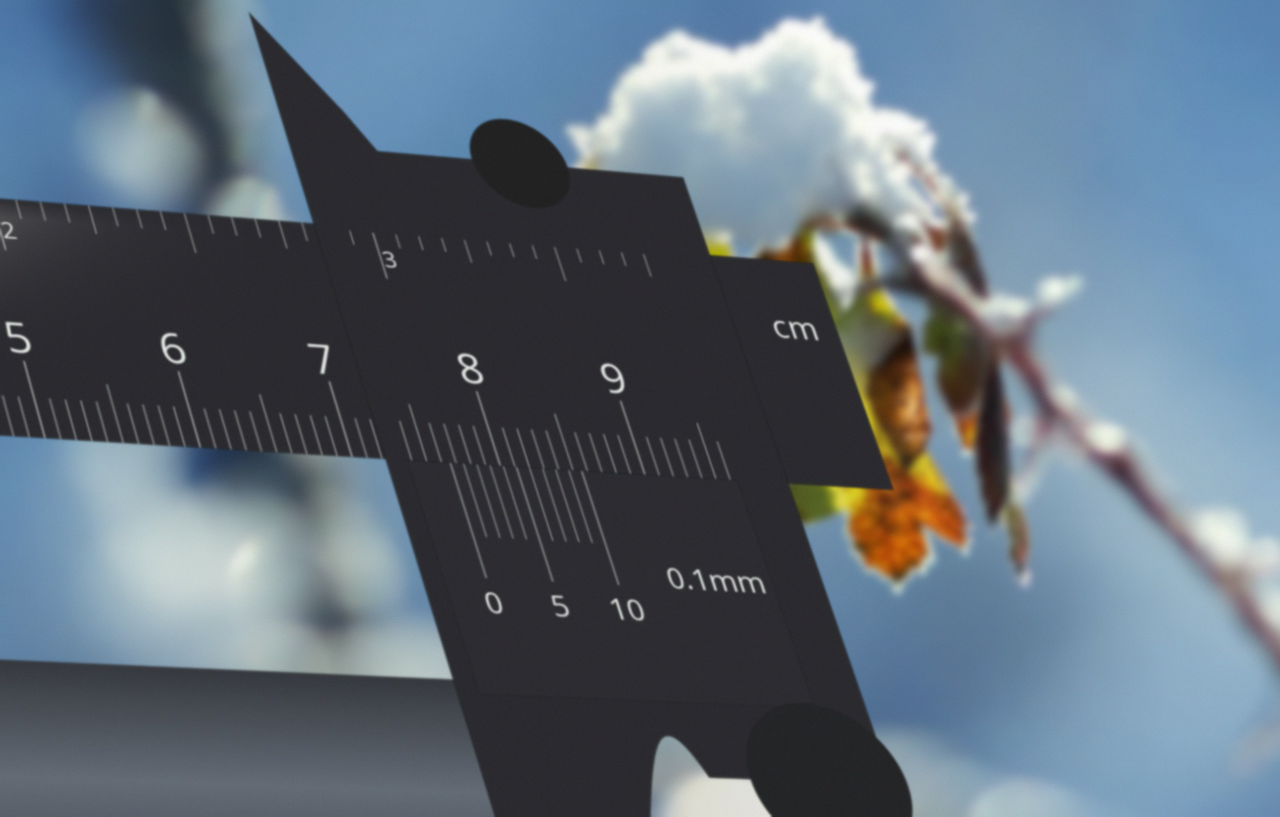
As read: 76.6
